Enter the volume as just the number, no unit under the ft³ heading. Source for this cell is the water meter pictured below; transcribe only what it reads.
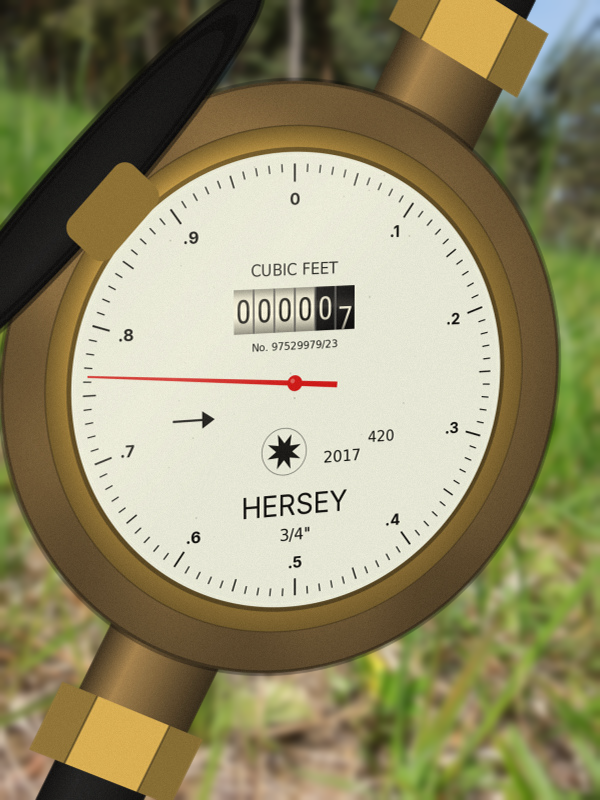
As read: 6.76
